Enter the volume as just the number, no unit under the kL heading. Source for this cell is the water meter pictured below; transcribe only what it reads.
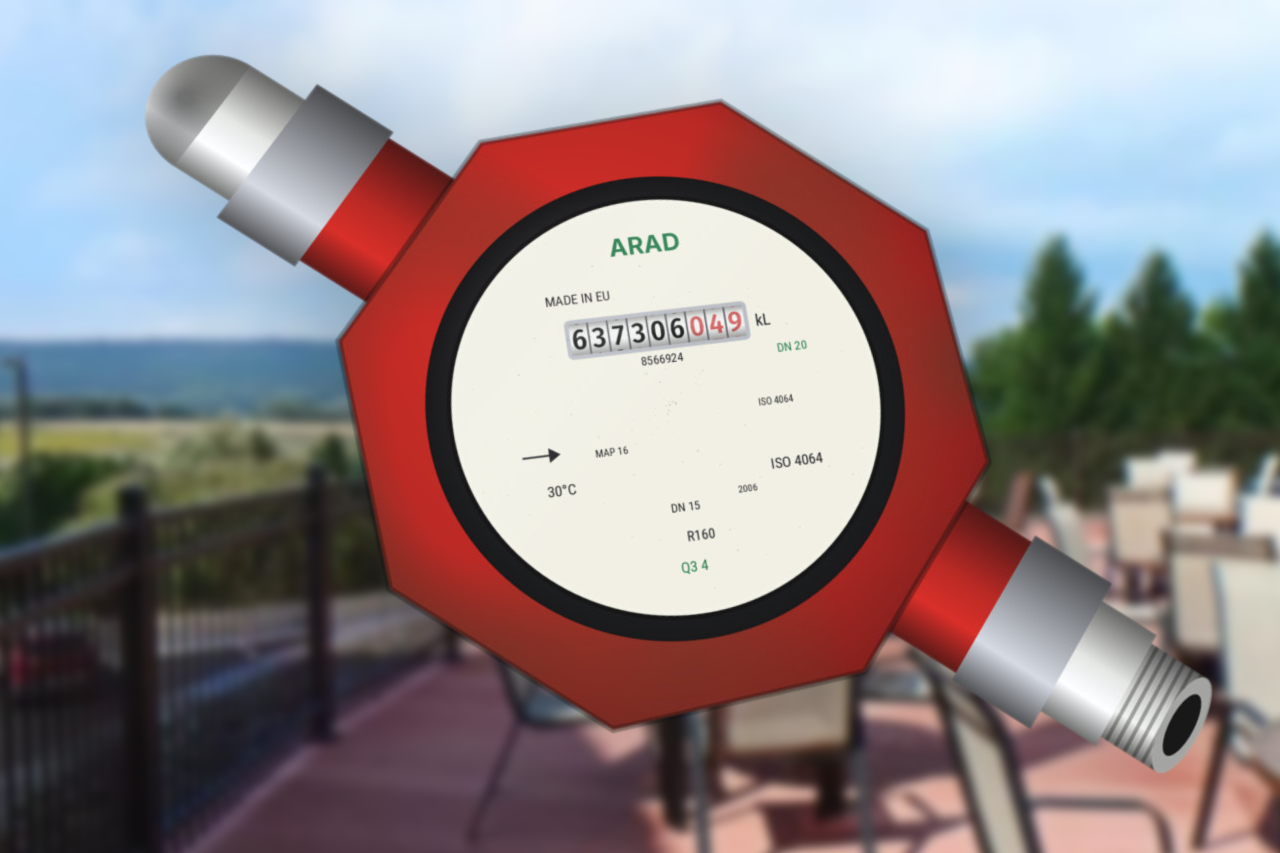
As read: 637306.049
